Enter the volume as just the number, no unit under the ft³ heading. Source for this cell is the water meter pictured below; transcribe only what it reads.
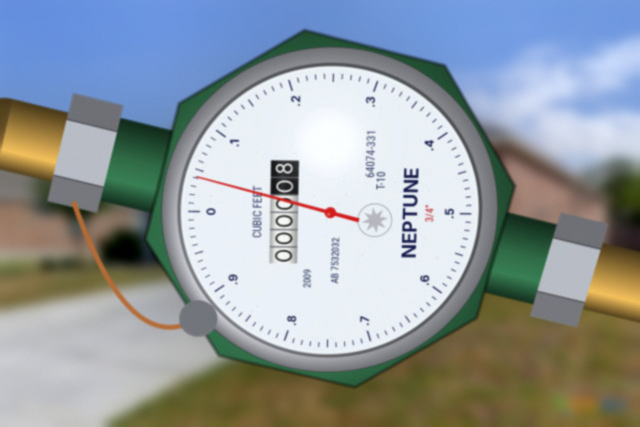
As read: 8.04
